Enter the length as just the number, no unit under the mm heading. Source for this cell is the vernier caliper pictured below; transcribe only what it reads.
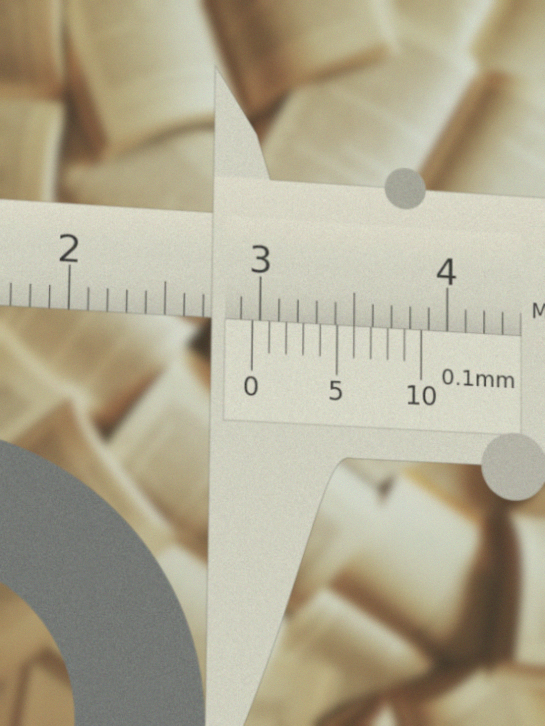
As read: 29.6
